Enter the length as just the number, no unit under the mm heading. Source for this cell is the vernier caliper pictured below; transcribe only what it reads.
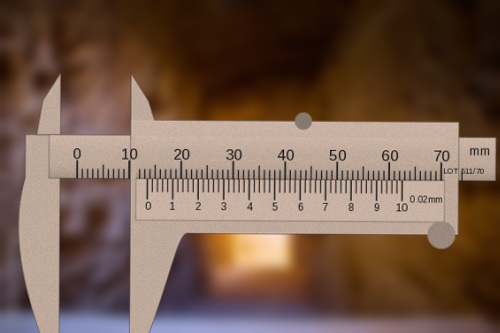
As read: 13.5
